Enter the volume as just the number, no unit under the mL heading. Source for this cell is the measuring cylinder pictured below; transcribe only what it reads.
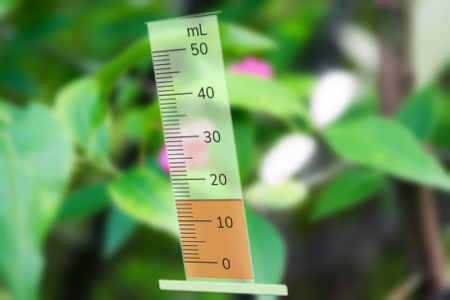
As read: 15
